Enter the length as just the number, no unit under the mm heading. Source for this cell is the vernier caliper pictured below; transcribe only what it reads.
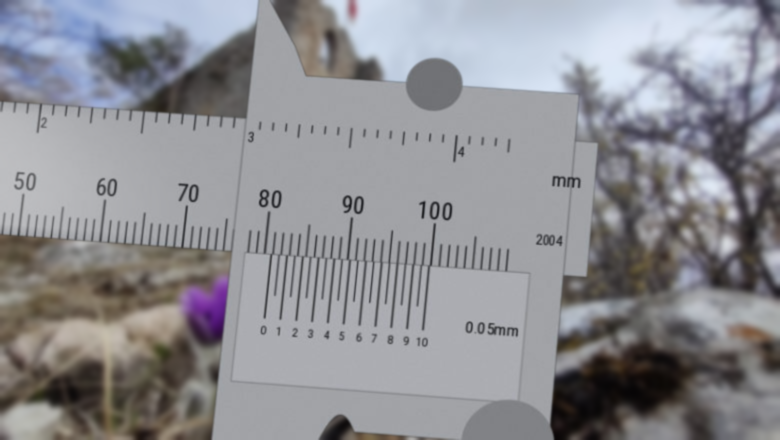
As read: 80.8
